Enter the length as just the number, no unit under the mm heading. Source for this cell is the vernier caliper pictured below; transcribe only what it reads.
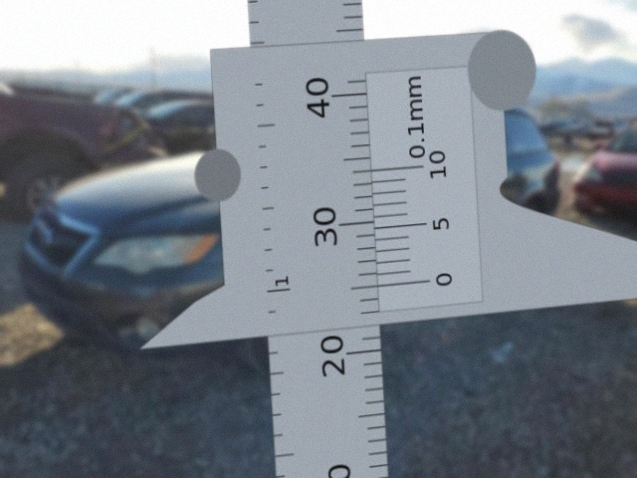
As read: 25.0
